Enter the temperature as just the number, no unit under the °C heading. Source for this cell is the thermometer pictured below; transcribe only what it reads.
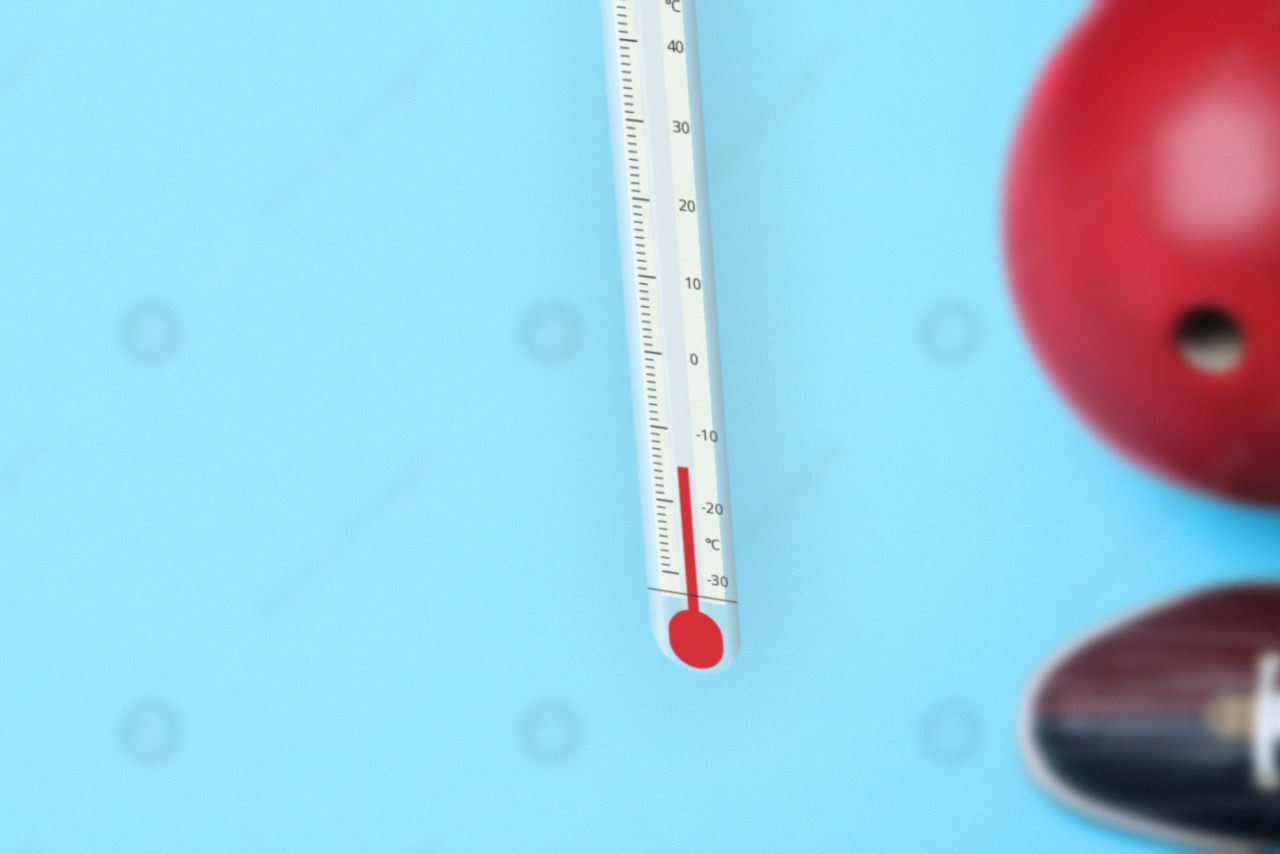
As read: -15
